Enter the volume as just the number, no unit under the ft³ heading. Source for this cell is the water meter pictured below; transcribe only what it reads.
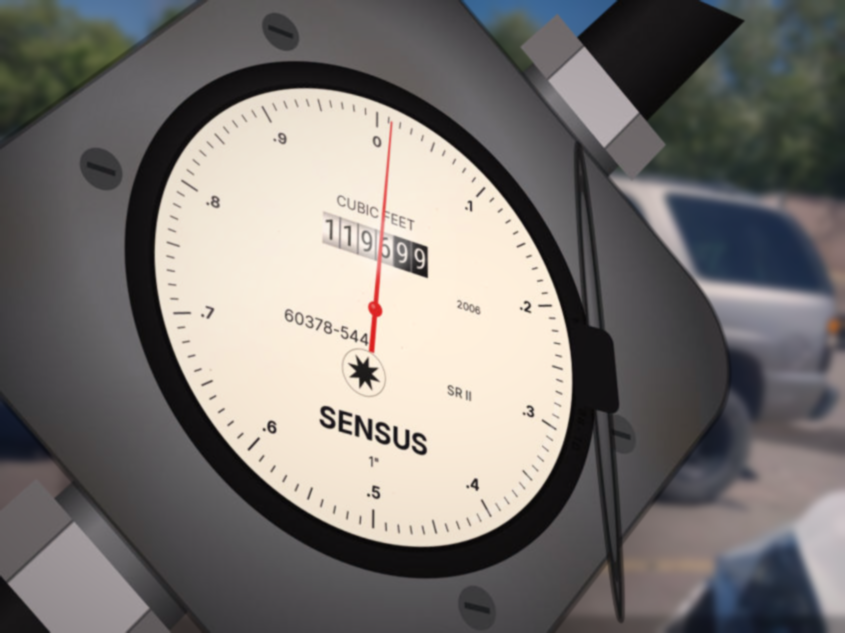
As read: 119699.01
